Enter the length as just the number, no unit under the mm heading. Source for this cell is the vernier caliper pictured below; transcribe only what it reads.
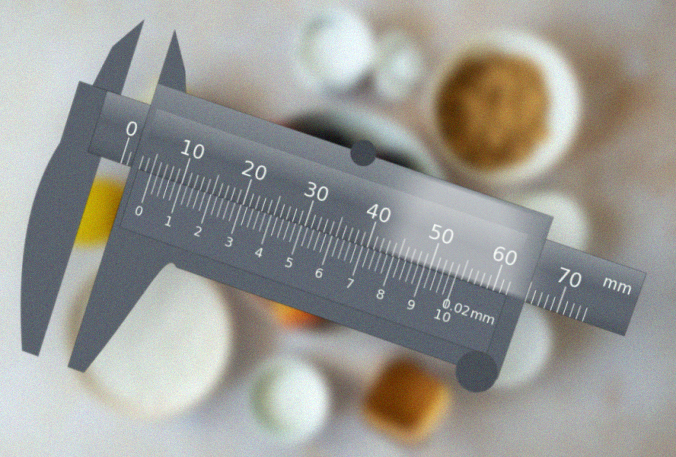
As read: 5.0
